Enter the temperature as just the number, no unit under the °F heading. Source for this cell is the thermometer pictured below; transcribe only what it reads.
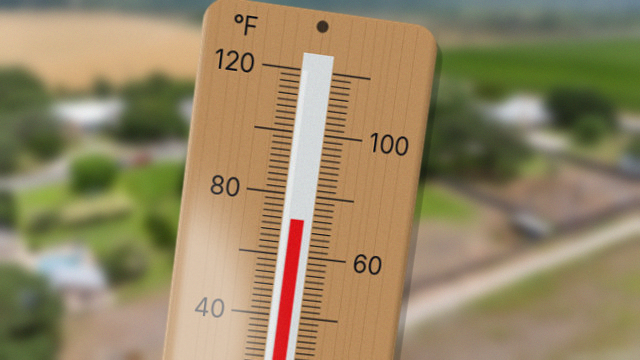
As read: 72
